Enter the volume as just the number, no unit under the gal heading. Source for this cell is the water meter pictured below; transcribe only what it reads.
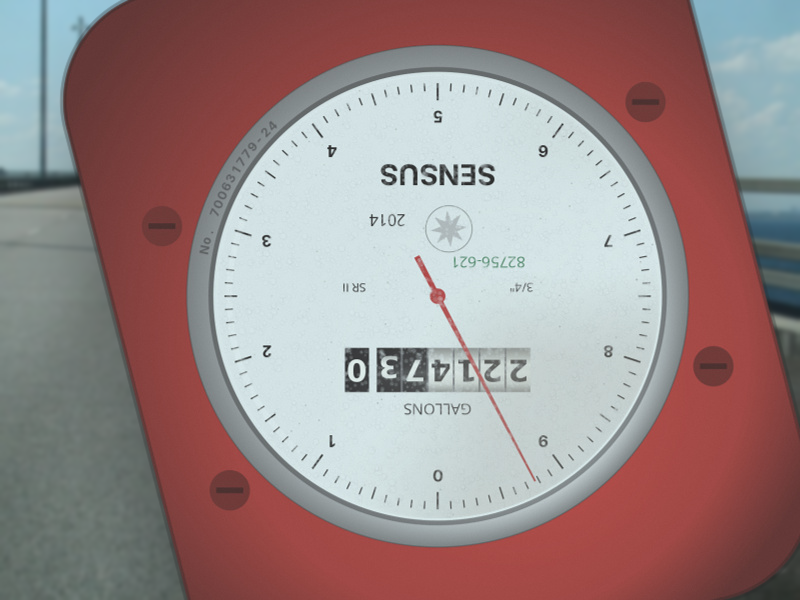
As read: 2214729.2
